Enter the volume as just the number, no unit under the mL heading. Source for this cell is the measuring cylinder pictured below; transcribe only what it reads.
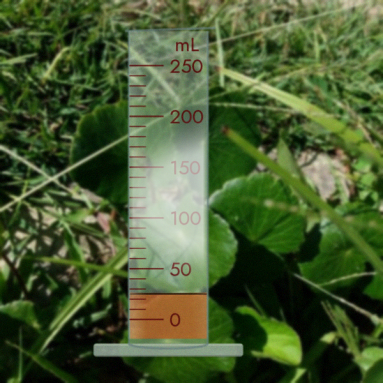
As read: 25
